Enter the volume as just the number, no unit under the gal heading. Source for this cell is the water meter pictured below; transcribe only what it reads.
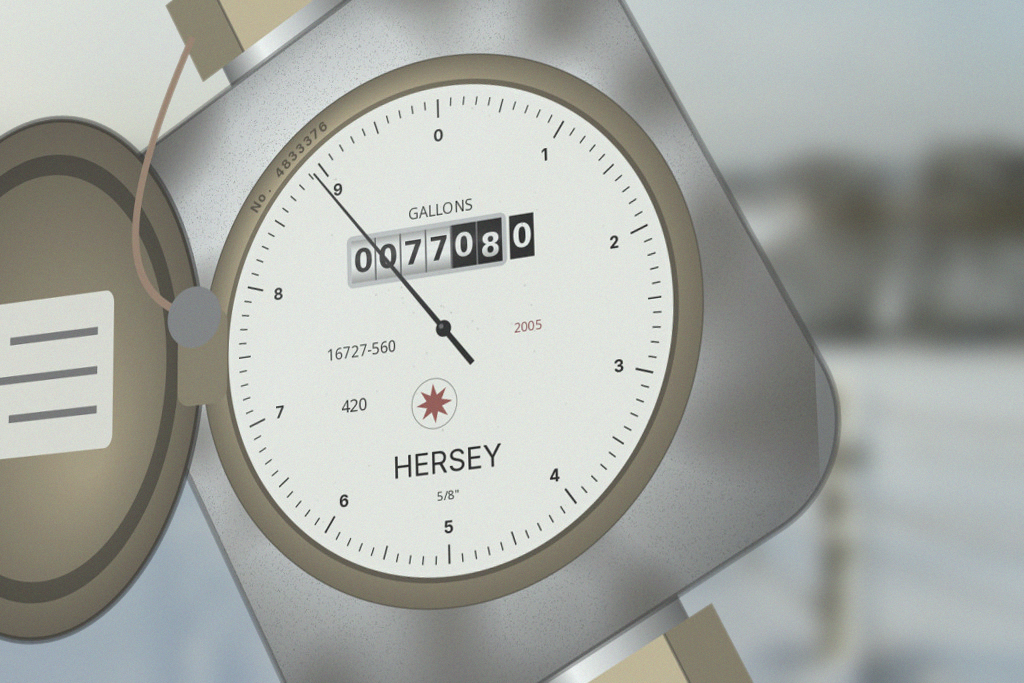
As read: 77078.9
